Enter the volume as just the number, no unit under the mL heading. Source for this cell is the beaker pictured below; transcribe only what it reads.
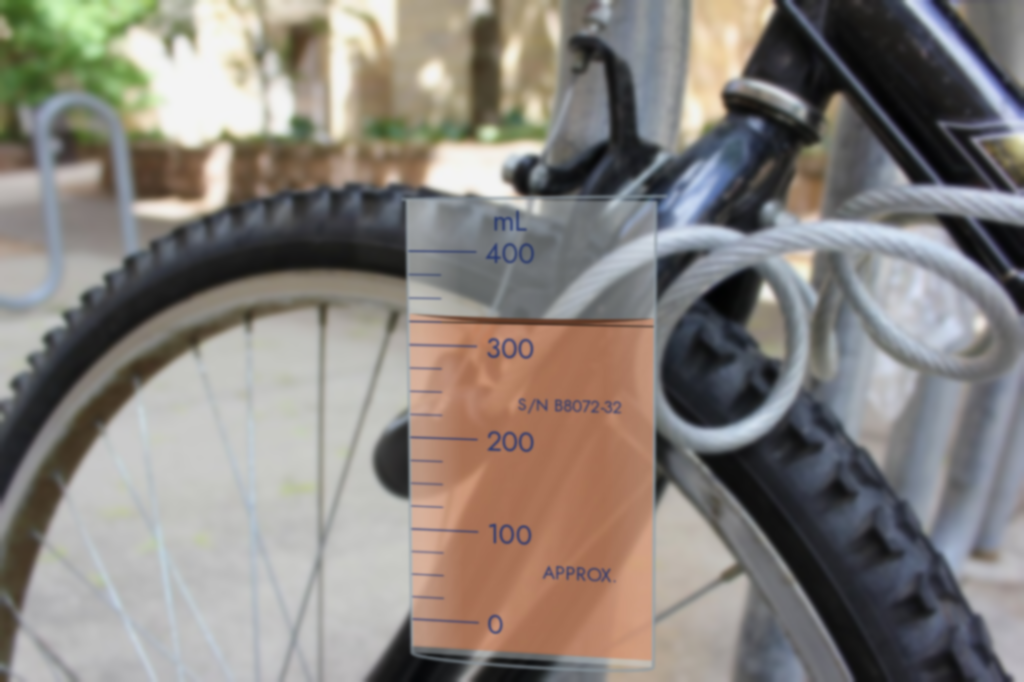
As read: 325
